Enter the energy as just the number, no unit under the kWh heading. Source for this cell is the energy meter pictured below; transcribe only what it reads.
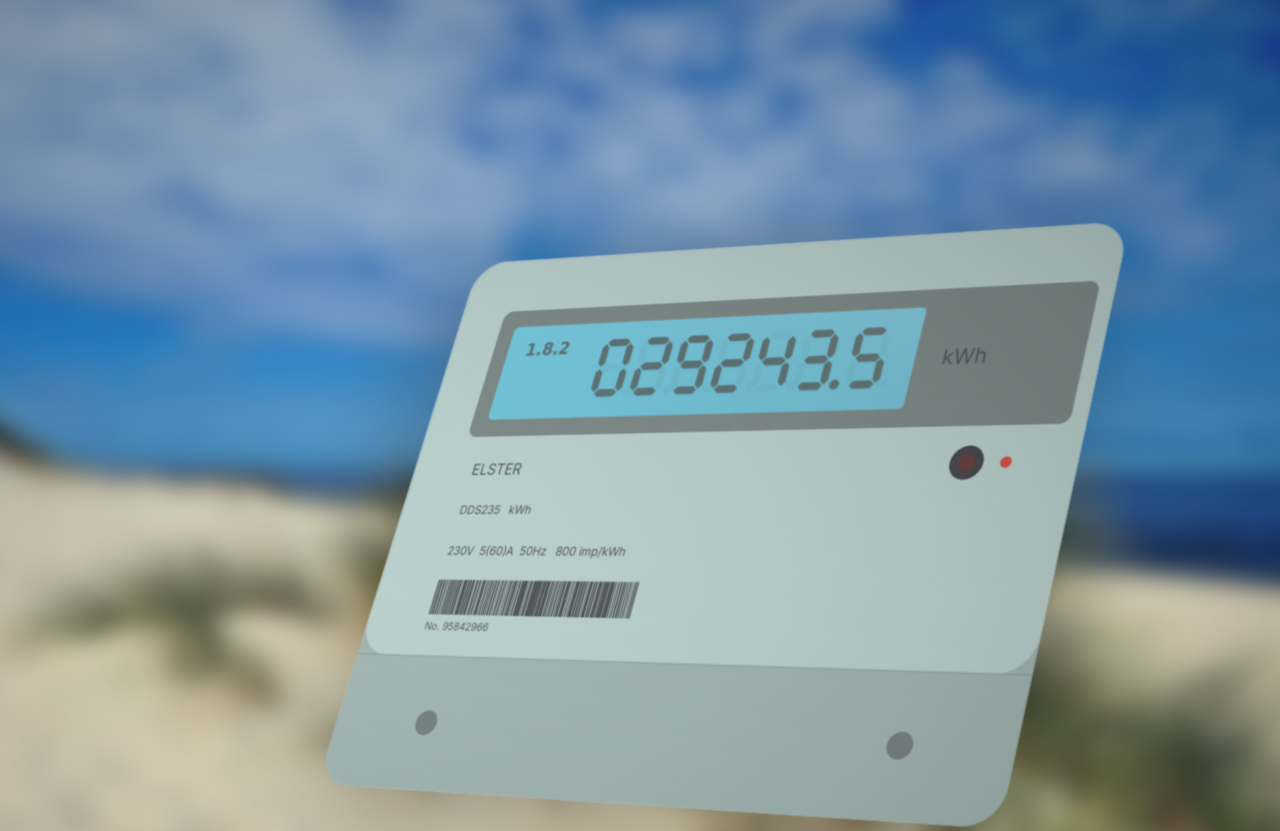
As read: 29243.5
